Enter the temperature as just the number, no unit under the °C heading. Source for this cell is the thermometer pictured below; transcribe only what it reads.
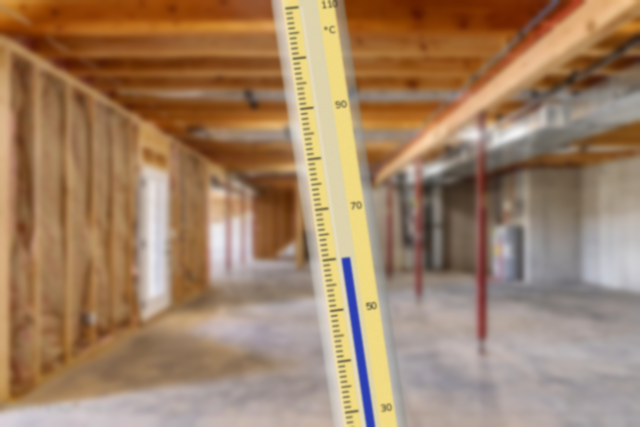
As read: 60
